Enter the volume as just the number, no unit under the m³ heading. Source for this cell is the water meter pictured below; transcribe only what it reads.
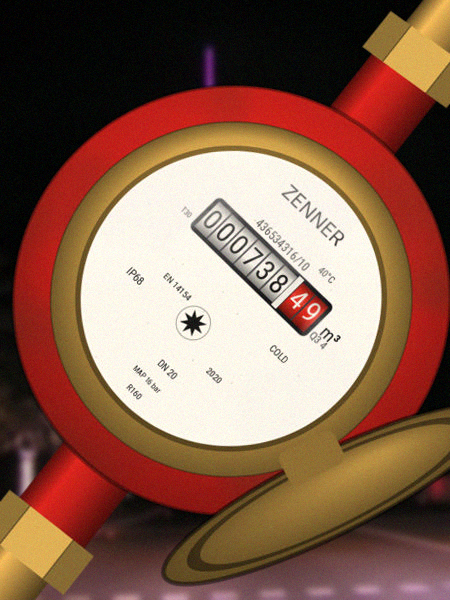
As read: 738.49
